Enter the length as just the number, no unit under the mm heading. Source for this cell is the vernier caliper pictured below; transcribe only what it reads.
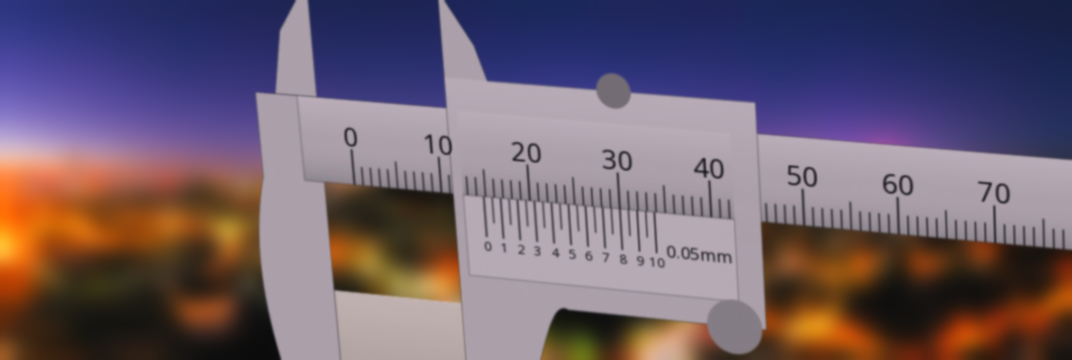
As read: 14.8
